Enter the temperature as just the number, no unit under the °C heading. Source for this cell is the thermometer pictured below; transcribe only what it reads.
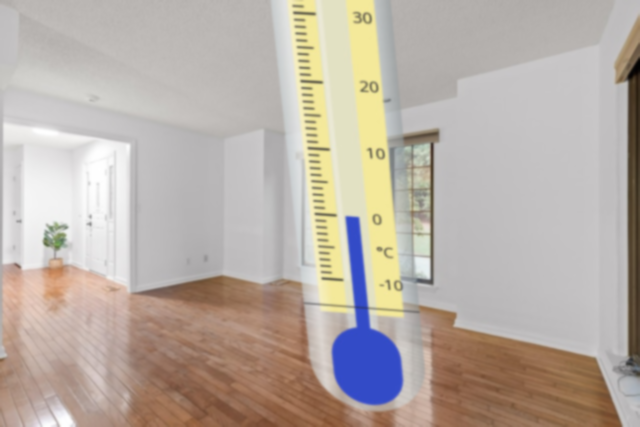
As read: 0
